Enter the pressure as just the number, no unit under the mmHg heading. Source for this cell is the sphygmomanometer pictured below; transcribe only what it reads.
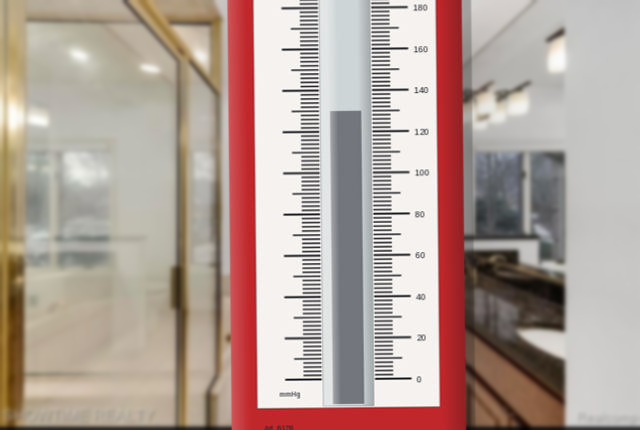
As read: 130
